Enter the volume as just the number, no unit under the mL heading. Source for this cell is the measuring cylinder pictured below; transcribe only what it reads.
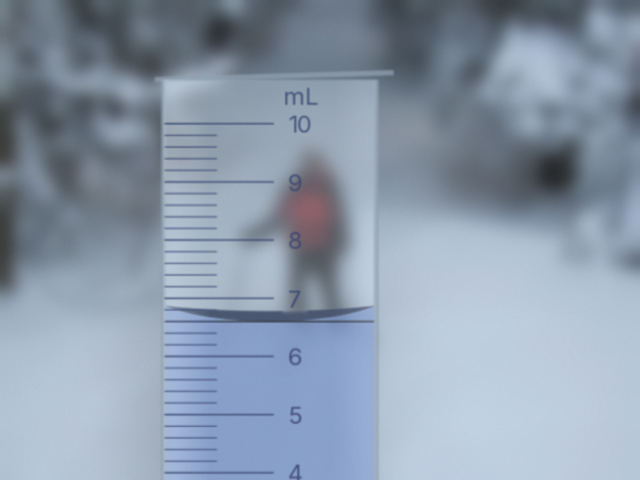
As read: 6.6
